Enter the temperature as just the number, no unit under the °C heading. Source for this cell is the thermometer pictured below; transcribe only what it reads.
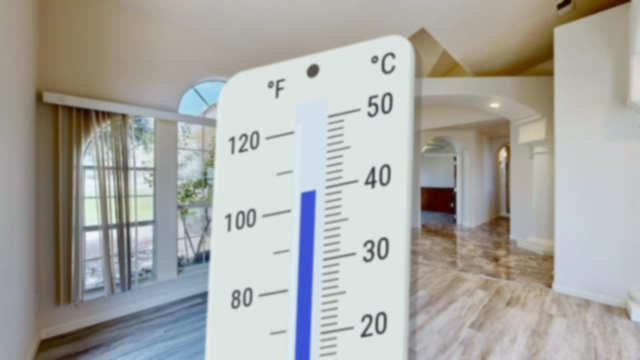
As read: 40
